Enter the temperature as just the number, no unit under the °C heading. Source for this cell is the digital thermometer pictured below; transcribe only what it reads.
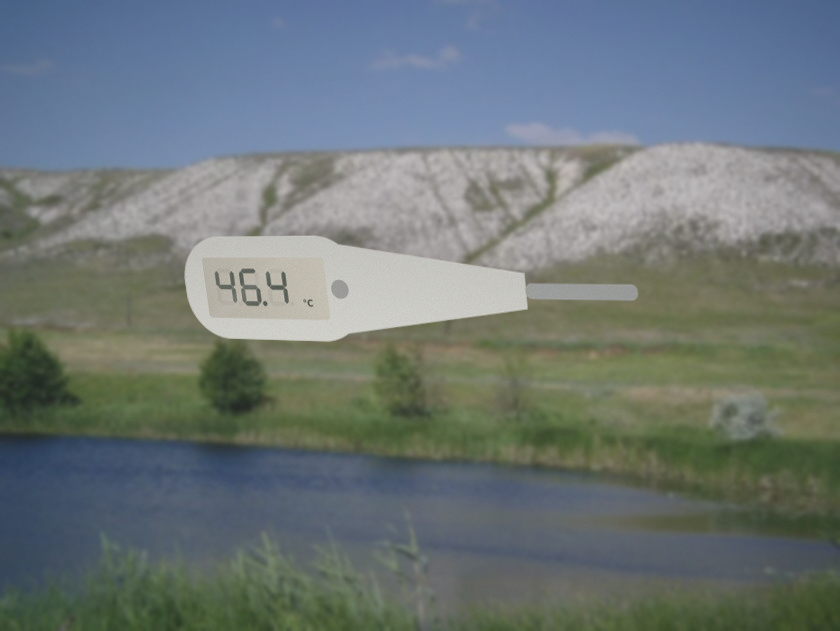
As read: 46.4
